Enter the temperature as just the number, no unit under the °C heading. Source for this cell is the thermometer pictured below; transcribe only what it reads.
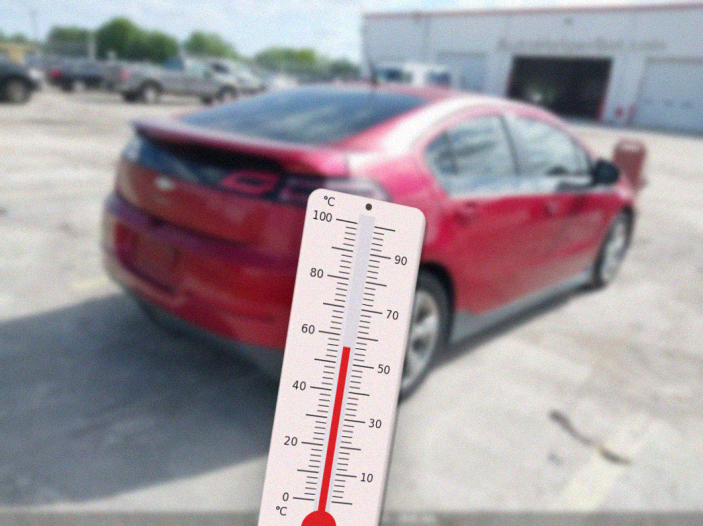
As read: 56
